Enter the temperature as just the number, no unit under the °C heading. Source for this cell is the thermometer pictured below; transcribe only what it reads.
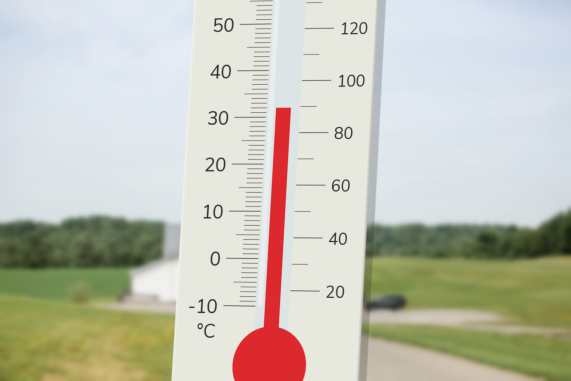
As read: 32
